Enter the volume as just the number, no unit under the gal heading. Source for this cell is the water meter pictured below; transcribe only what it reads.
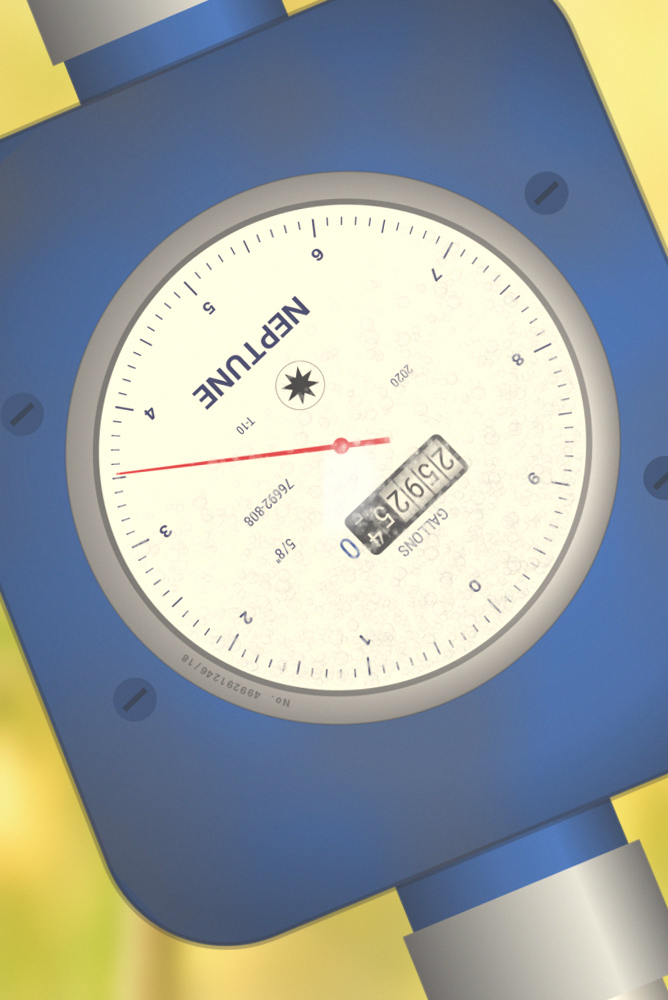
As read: 2592543.5
